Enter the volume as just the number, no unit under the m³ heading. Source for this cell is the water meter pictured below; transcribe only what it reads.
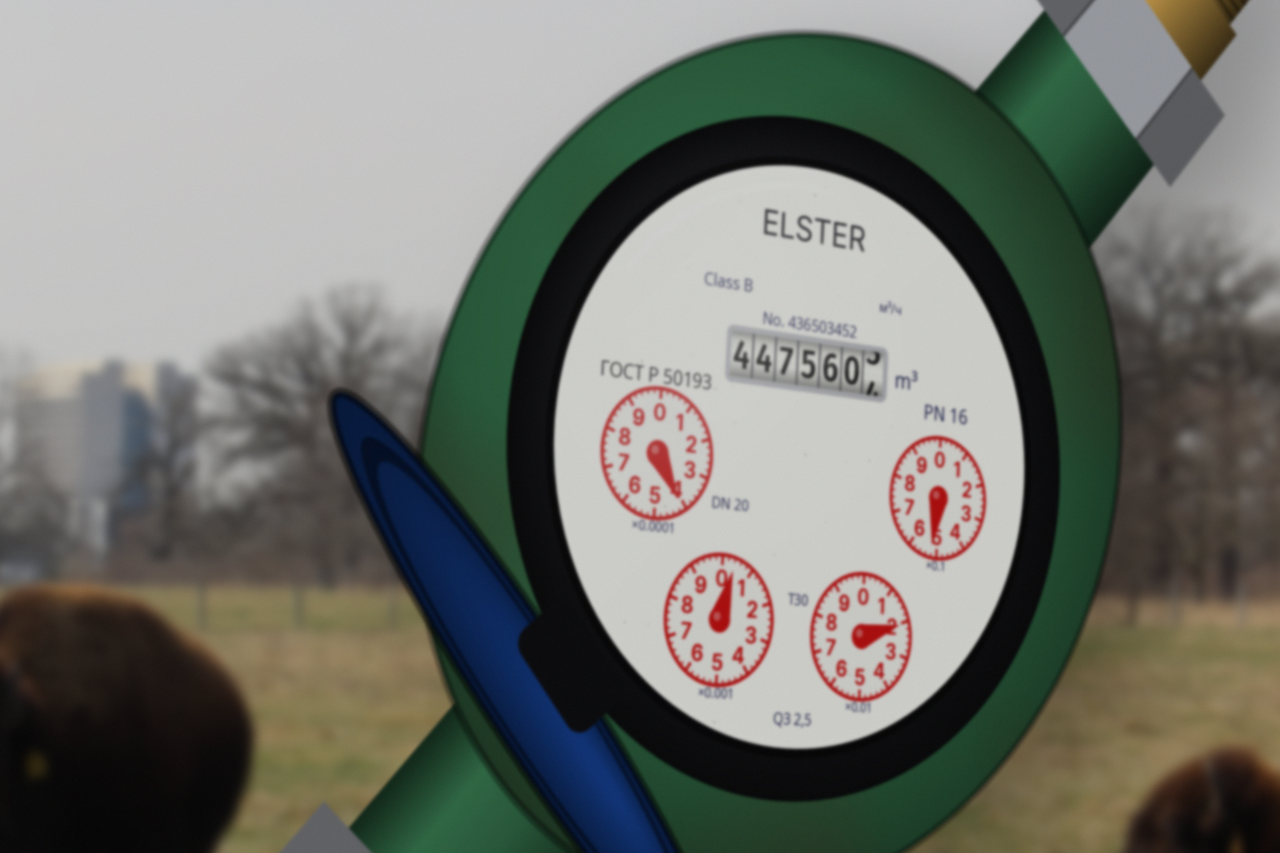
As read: 4475603.5204
